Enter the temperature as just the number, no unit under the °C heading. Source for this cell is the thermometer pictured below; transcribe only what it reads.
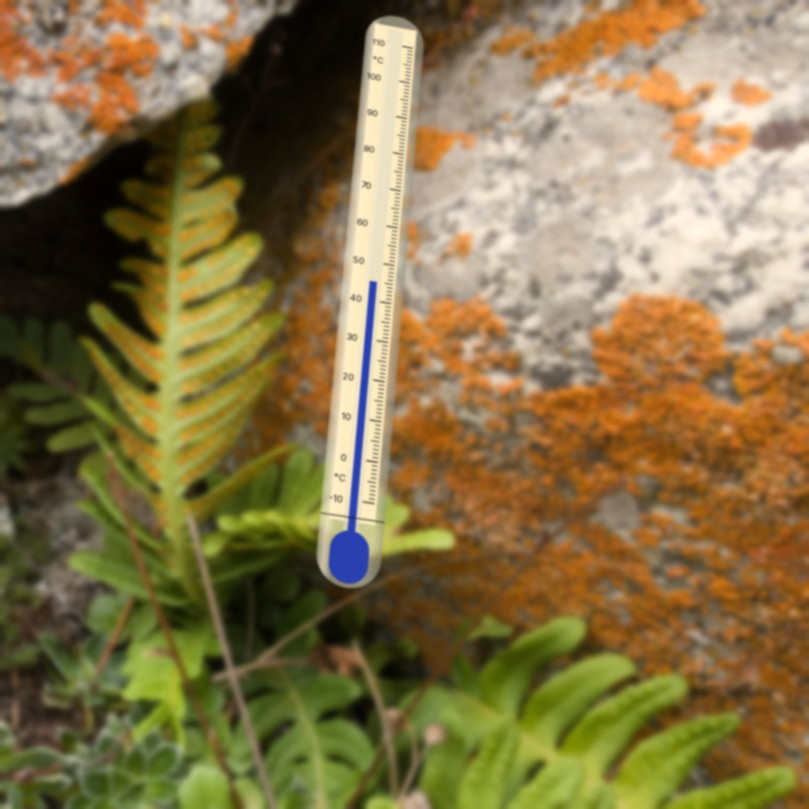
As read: 45
